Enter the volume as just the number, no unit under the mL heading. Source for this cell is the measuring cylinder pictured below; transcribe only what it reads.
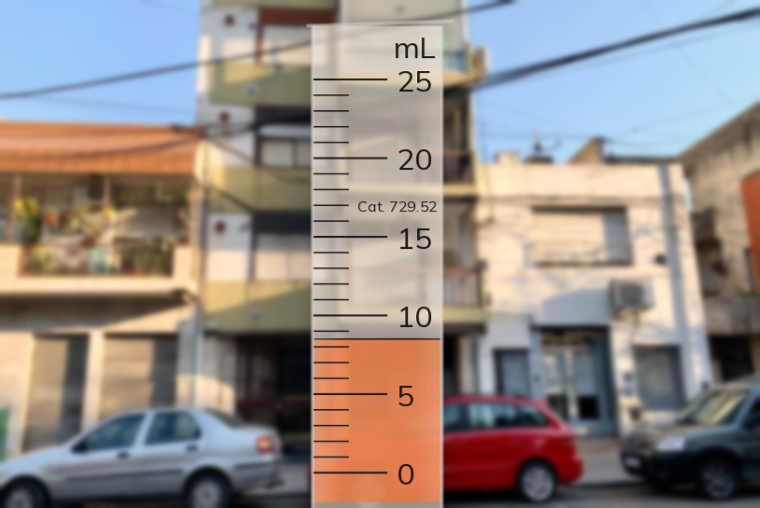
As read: 8.5
